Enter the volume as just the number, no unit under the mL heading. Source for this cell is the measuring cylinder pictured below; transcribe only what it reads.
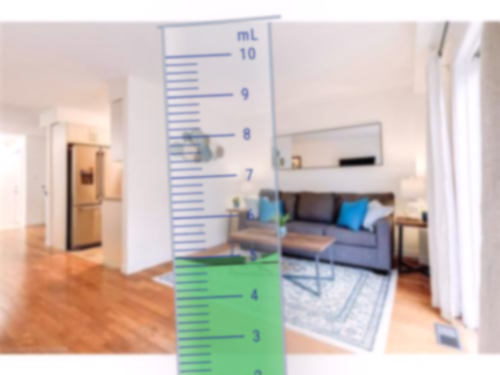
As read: 4.8
